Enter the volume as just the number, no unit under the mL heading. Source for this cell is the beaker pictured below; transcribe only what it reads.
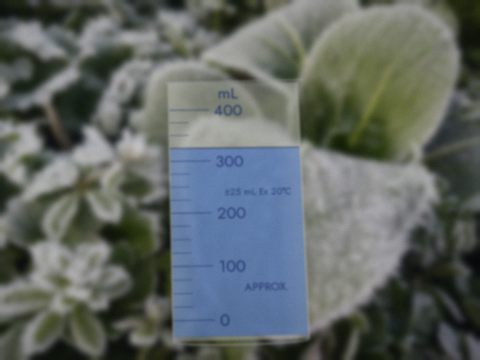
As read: 325
